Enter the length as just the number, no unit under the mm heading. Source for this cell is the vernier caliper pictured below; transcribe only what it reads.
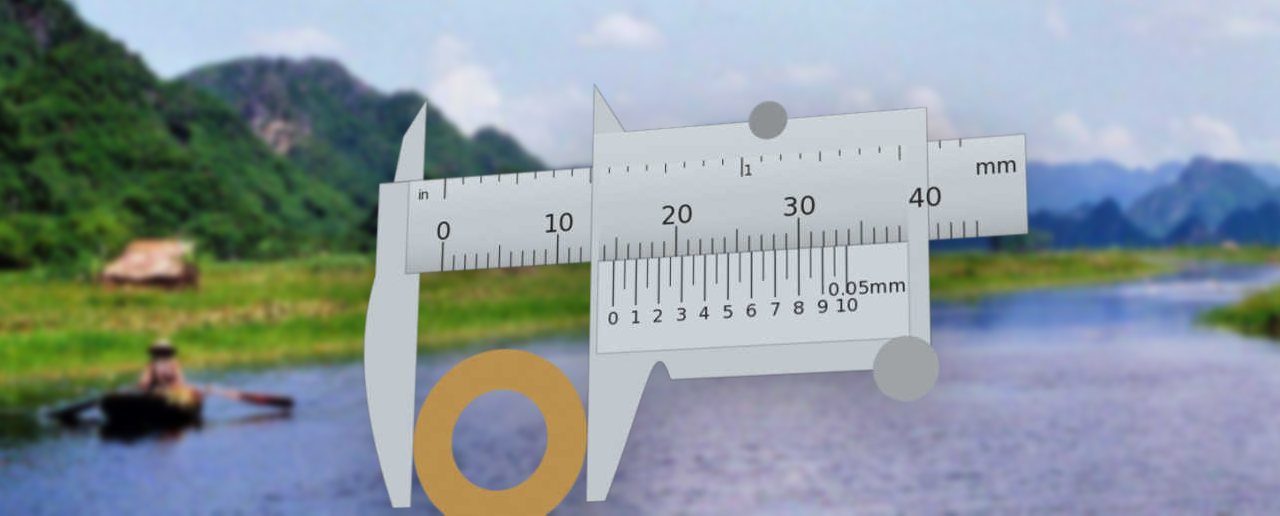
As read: 14.8
